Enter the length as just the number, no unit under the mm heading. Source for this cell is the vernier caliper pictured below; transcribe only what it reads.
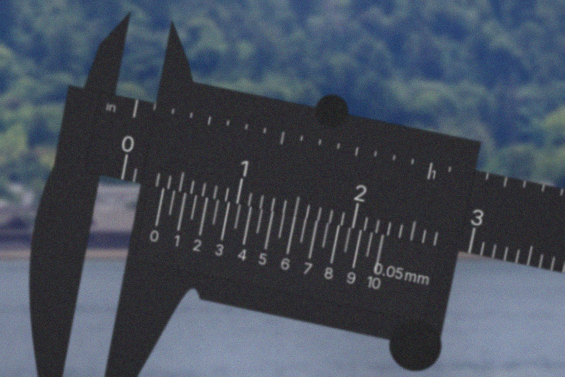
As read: 3.6
